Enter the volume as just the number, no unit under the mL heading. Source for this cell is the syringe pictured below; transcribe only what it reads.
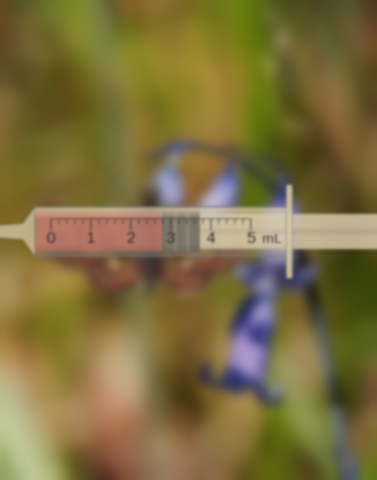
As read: 2.8
